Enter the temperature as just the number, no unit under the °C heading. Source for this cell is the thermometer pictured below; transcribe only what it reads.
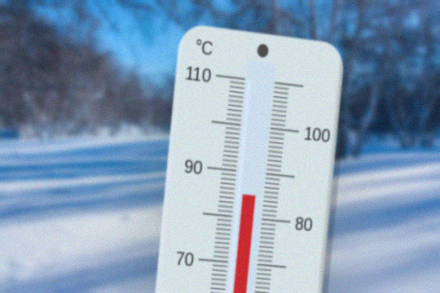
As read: 85
